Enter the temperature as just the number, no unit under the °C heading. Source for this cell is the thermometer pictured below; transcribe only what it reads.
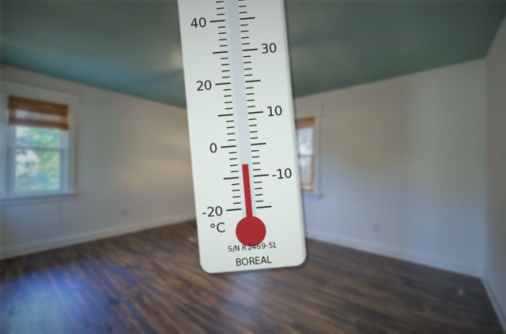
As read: -6
